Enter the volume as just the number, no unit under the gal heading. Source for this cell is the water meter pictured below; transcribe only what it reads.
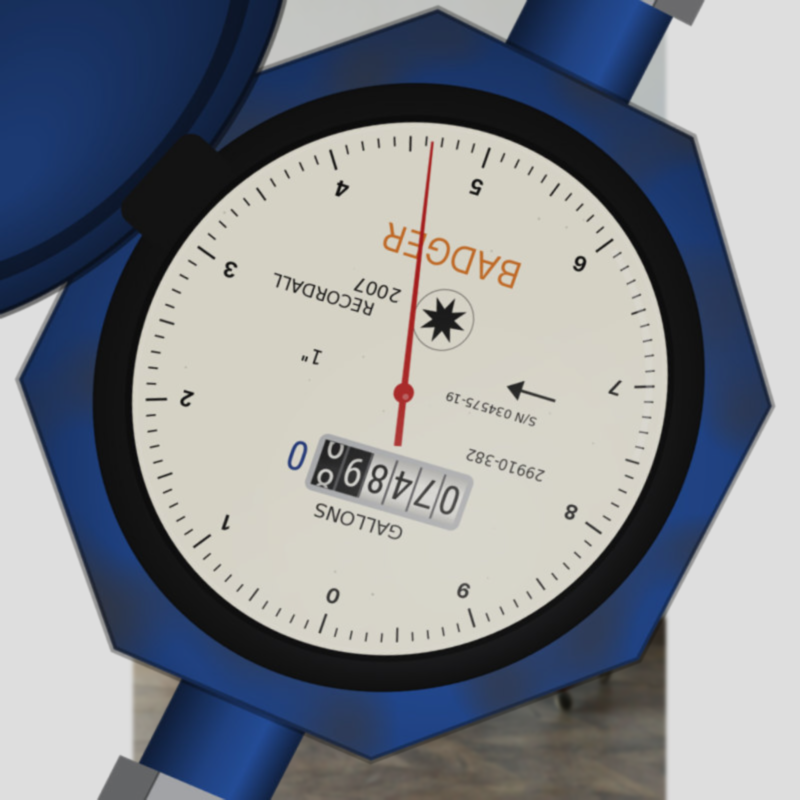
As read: 748984.6
